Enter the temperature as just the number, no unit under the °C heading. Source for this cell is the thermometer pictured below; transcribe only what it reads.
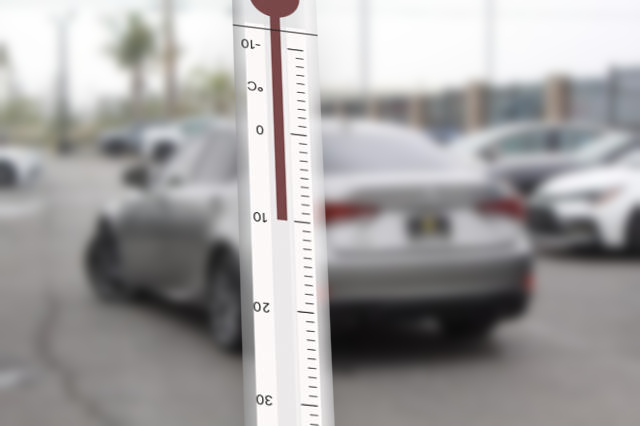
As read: 10
